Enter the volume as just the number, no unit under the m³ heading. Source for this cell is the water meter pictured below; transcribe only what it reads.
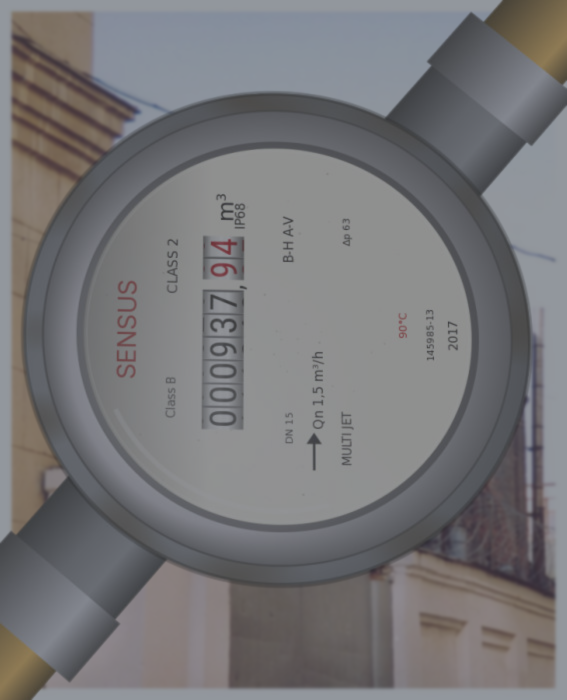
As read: 937.94
